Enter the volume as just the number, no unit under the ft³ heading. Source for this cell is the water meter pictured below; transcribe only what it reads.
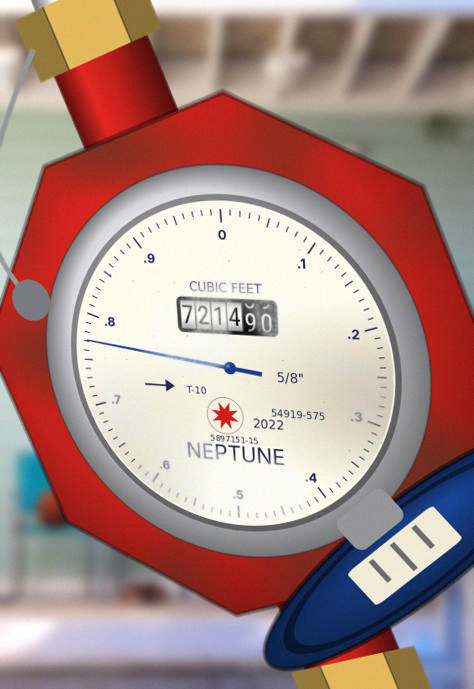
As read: 721489.77
